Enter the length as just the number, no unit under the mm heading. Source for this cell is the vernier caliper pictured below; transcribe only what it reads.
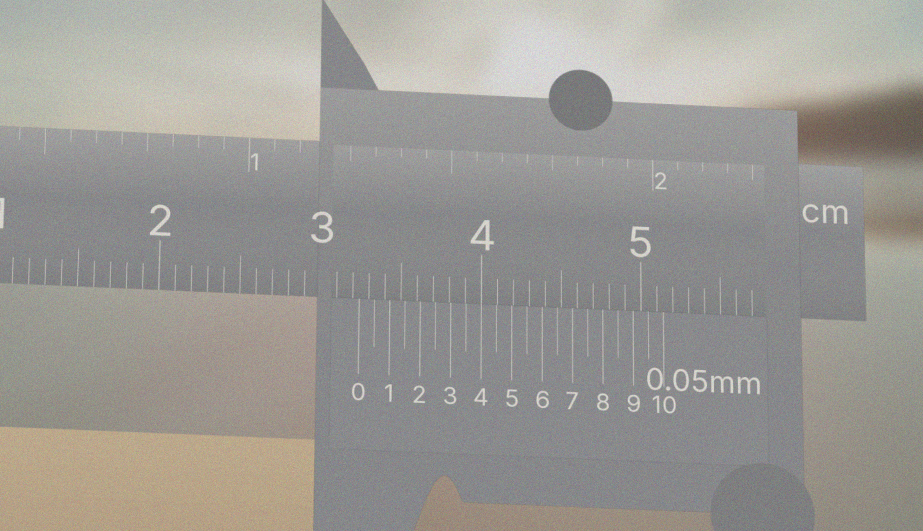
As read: 32.4
